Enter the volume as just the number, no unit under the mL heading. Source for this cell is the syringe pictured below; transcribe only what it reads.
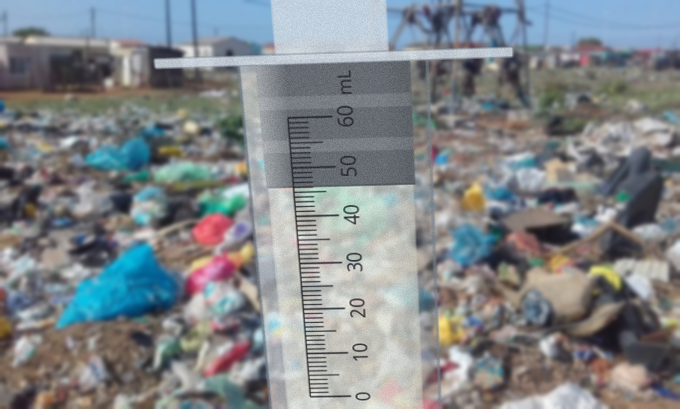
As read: 46
